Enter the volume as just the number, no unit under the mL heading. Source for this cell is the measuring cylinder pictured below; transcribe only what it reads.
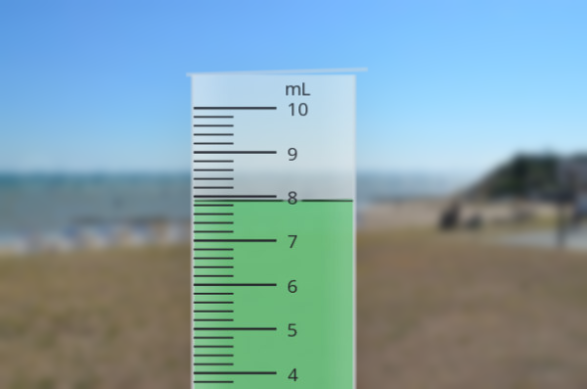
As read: 7.9
